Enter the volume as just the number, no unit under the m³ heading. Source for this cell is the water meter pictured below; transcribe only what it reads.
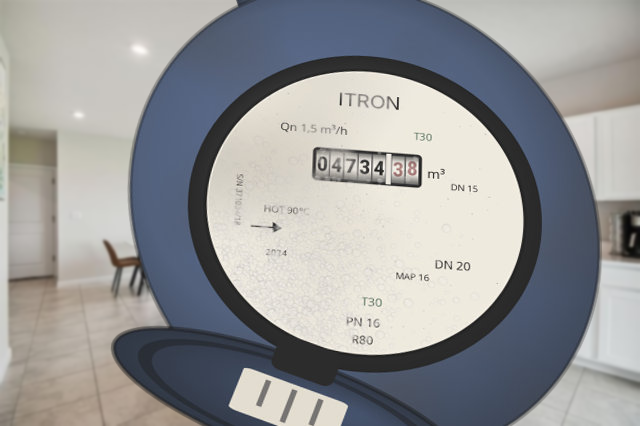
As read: 4734.38
